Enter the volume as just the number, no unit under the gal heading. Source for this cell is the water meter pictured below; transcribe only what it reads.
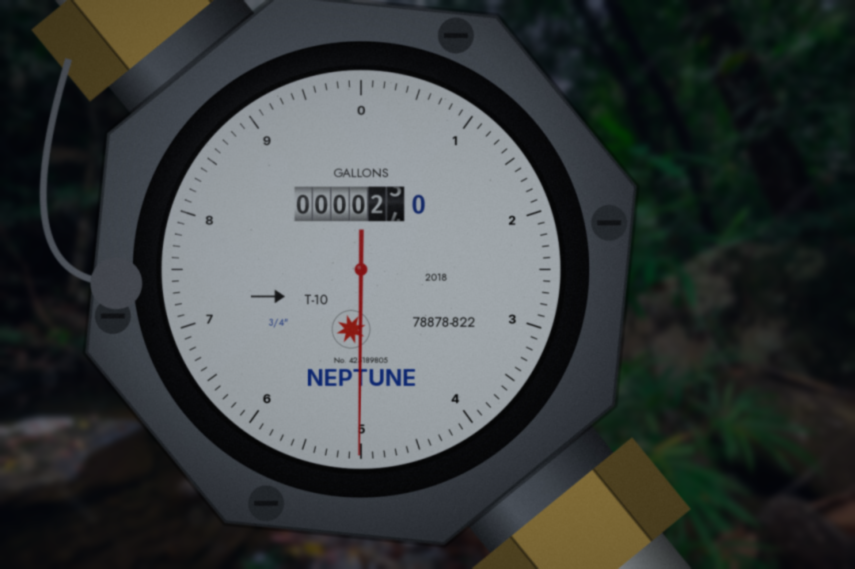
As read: 235.0
